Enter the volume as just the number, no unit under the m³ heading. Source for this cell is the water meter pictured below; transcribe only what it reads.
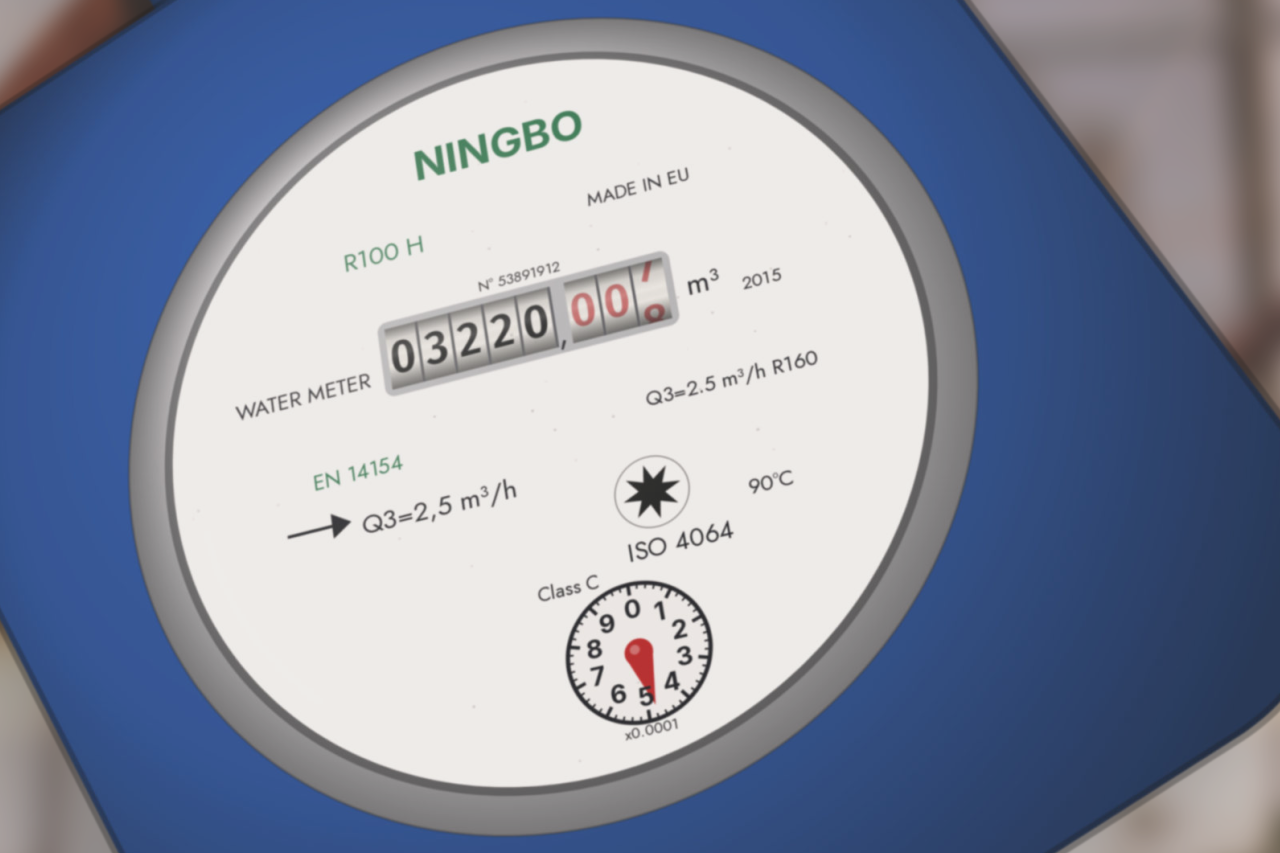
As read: 3220.0074
